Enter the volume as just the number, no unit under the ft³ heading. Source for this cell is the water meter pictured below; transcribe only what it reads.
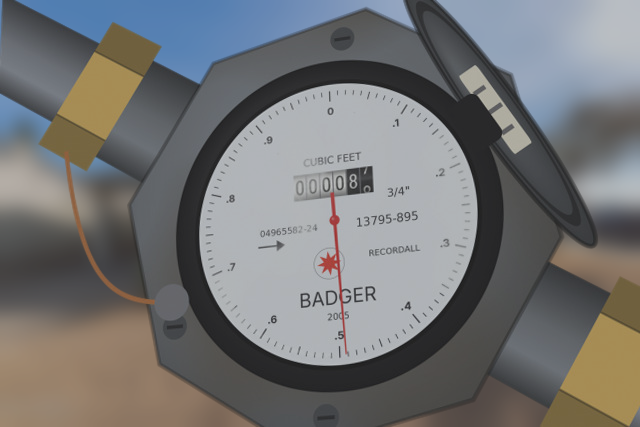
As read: 87.49
